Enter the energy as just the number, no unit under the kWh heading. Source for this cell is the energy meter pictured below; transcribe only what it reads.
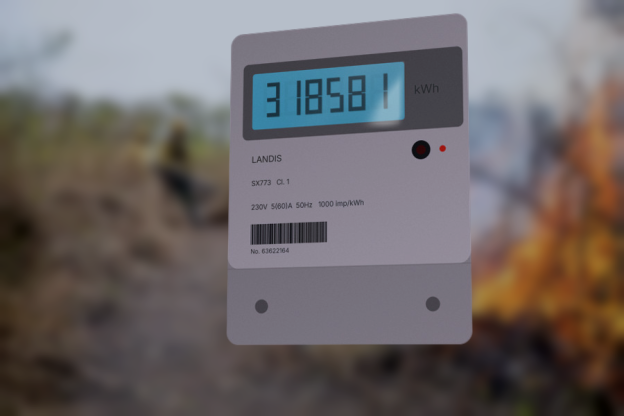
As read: 318581
